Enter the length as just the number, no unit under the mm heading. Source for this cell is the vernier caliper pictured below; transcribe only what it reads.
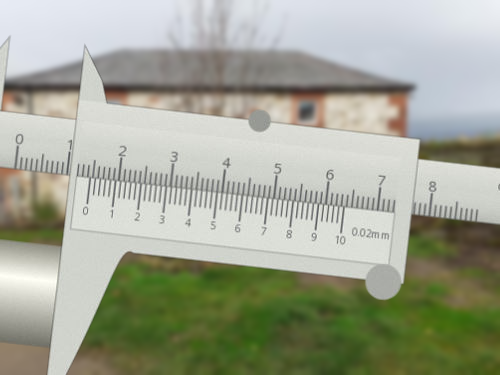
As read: 14.5
